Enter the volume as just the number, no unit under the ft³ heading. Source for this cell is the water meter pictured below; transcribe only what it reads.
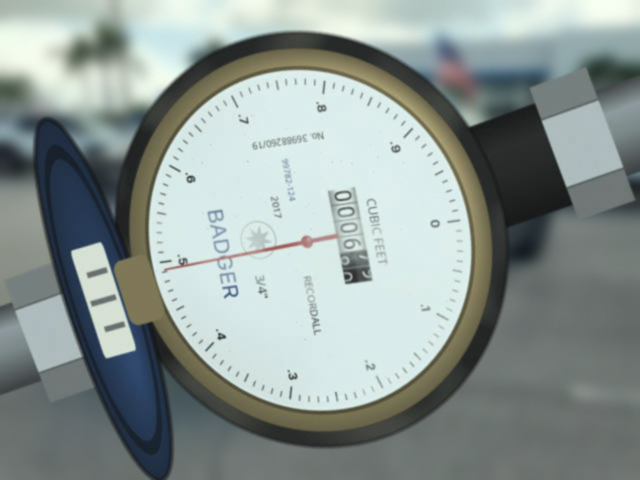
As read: 679.49
